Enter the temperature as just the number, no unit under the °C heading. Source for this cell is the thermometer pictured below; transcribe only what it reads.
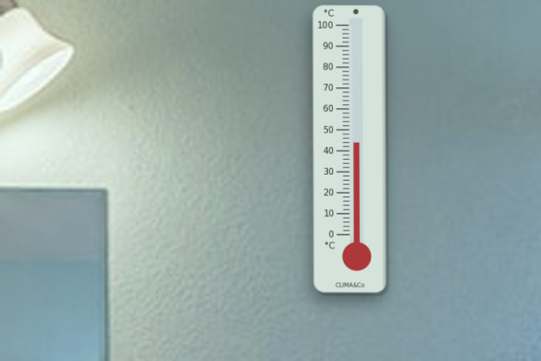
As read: 44
